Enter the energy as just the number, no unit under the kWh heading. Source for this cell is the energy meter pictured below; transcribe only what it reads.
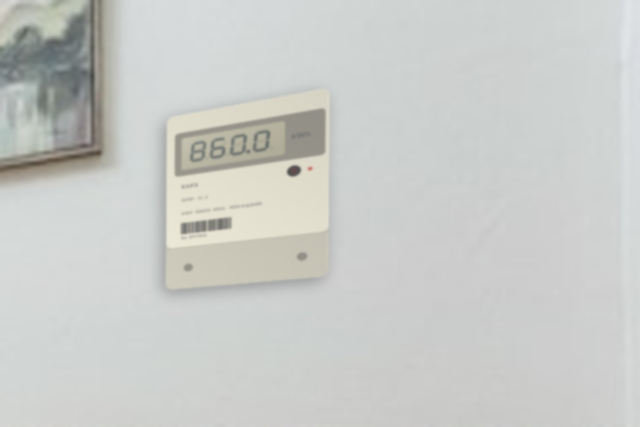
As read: 860.0
